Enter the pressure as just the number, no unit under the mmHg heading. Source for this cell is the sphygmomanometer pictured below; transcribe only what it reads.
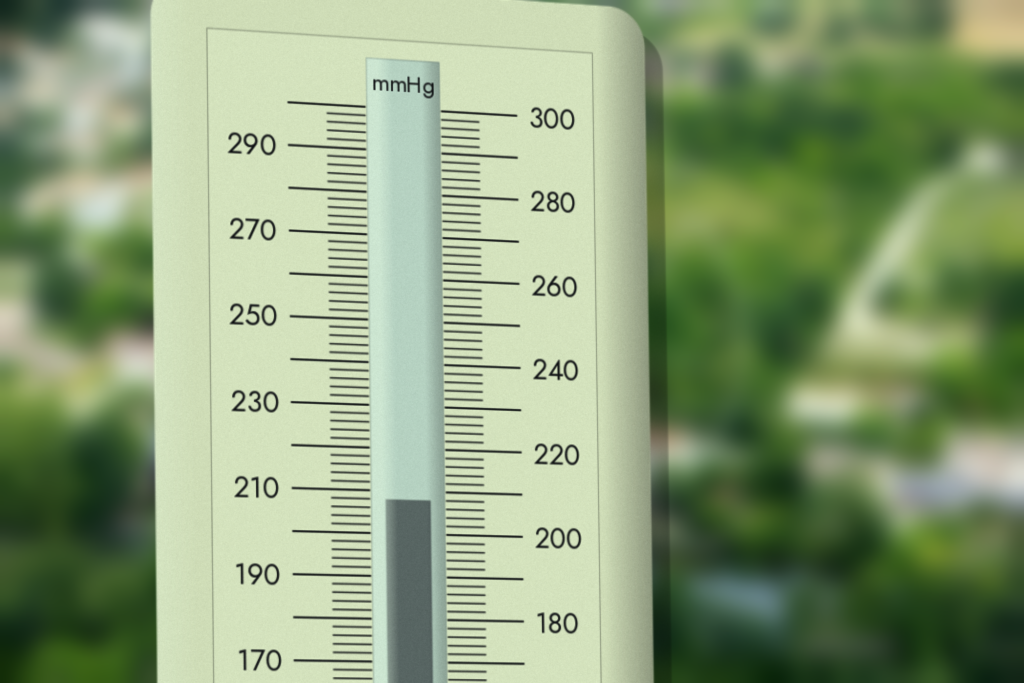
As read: 208
